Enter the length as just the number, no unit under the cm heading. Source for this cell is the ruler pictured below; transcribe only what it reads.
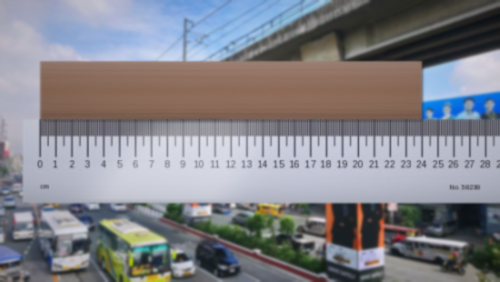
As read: 24
